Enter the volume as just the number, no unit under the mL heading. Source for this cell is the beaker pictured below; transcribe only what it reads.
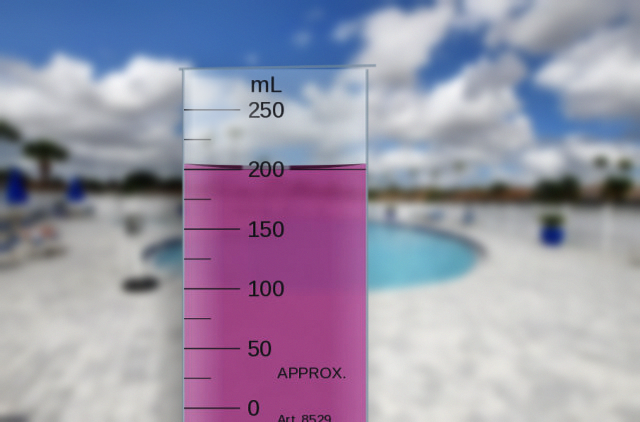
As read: 200
